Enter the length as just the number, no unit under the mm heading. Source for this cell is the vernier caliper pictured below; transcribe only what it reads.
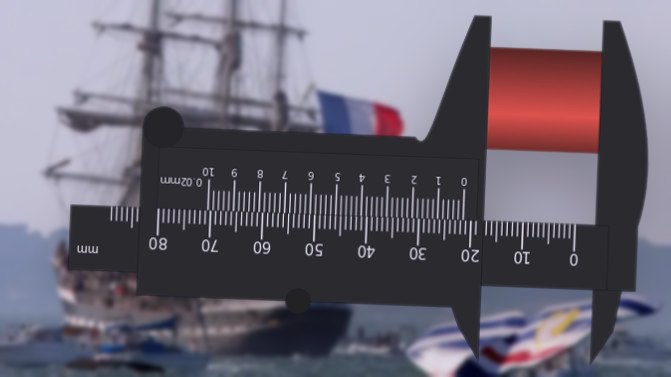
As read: 21.5
